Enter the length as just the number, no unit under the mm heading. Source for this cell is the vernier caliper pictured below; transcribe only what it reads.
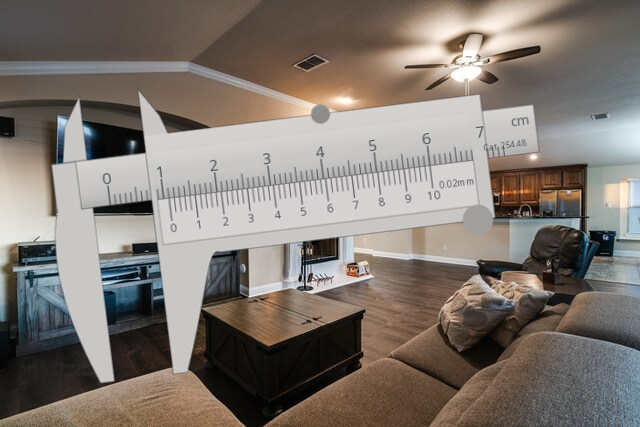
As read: 11.0
